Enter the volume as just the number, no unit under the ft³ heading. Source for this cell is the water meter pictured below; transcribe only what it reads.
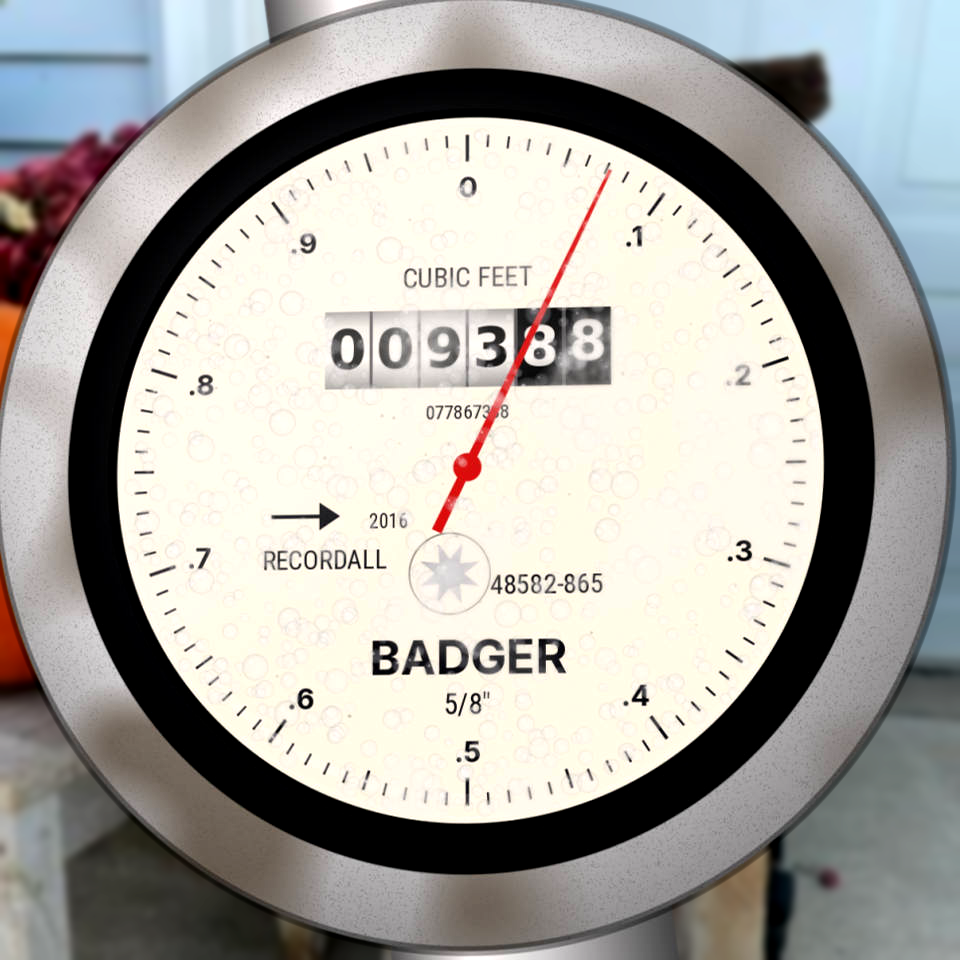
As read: 9388.07
